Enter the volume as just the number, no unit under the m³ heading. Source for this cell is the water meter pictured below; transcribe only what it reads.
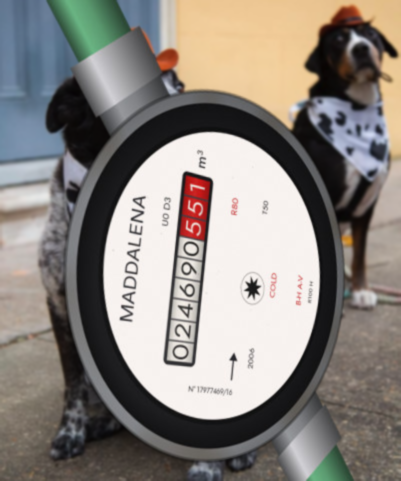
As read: 24690.551
